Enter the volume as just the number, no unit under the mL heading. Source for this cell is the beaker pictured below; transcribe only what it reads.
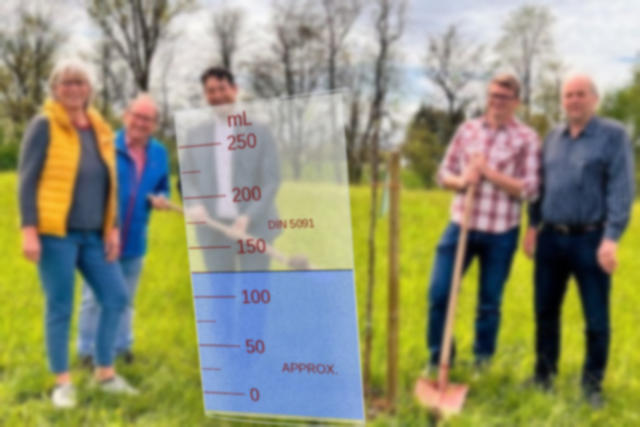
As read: 125
